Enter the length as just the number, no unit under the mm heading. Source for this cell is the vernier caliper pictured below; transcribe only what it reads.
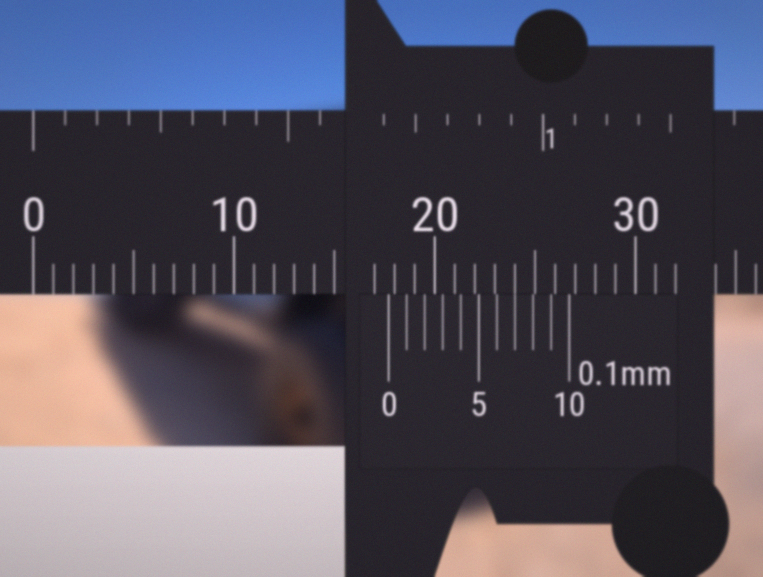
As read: 17.7
